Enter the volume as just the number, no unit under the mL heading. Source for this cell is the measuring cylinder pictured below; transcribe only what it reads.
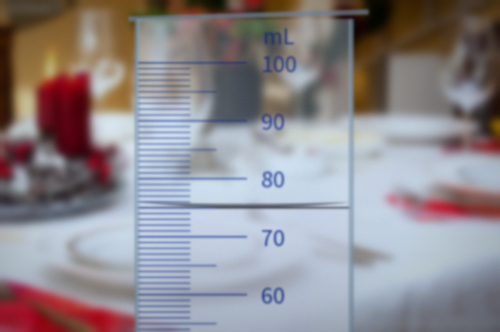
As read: 75
